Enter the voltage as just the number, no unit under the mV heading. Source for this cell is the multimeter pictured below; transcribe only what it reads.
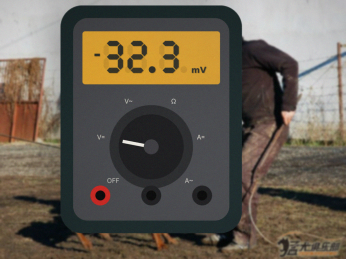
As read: -32.3
